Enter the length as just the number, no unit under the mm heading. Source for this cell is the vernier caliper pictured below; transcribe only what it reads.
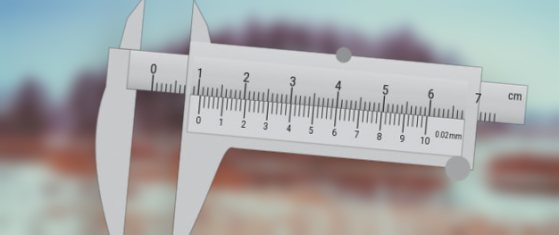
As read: 10.5
